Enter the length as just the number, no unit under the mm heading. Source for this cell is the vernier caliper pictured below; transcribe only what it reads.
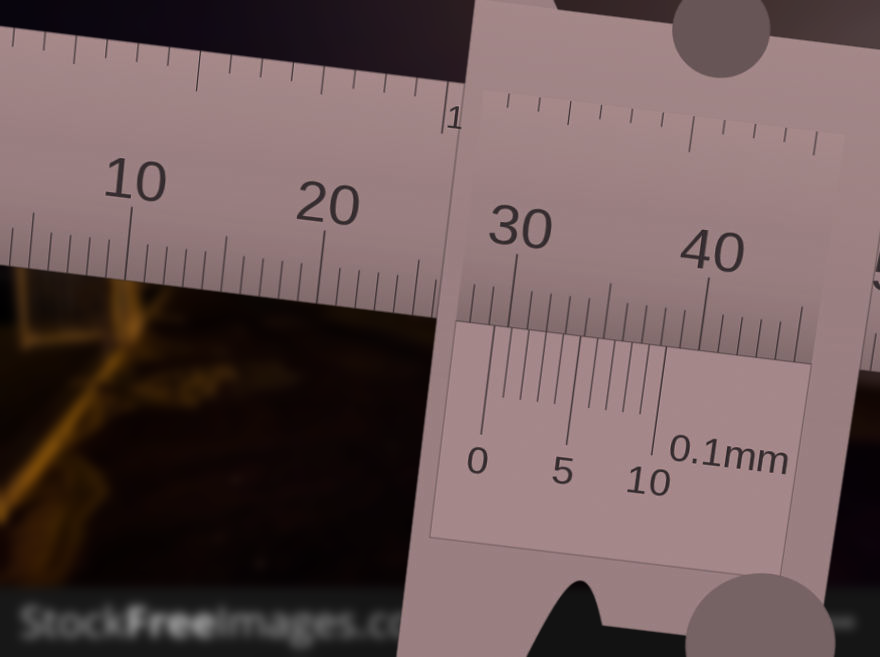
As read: 29.3
